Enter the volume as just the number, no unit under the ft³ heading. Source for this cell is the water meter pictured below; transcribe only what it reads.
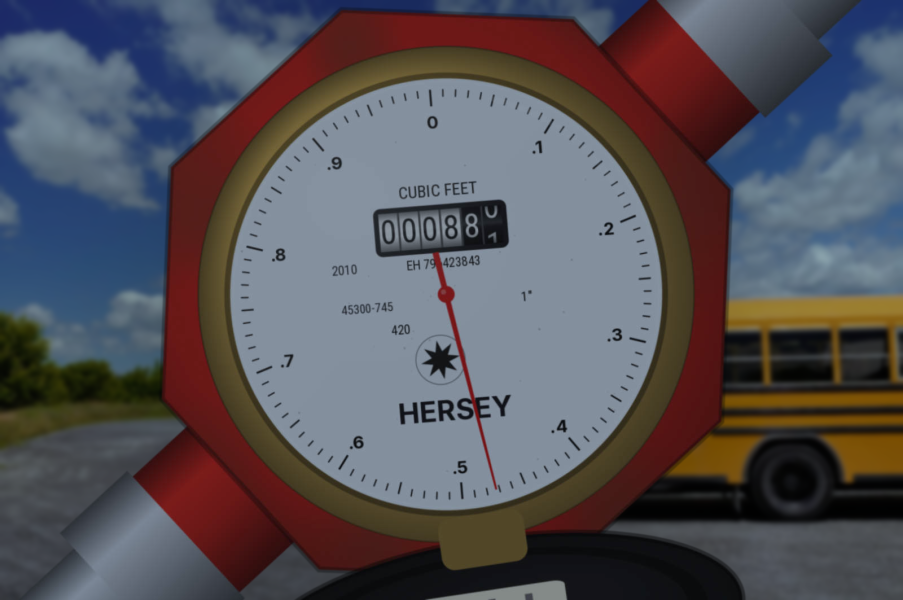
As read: 880.47
